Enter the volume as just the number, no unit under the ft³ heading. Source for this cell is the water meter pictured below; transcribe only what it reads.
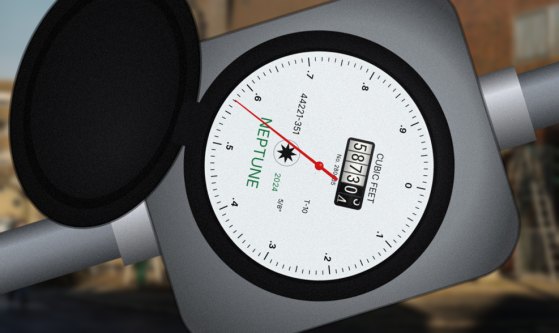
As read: 587303.57
